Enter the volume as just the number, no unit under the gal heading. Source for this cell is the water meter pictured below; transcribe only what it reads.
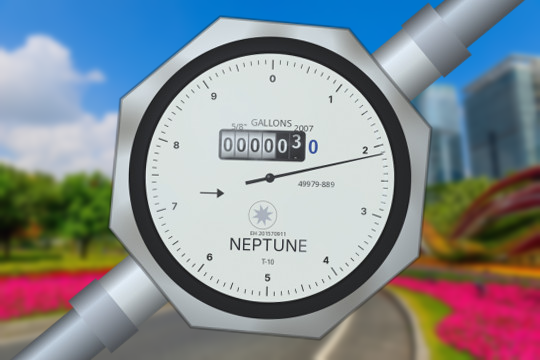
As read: 32.1
